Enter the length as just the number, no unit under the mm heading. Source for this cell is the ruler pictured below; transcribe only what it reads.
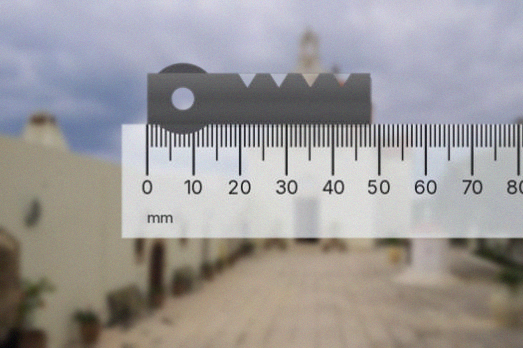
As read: 48
